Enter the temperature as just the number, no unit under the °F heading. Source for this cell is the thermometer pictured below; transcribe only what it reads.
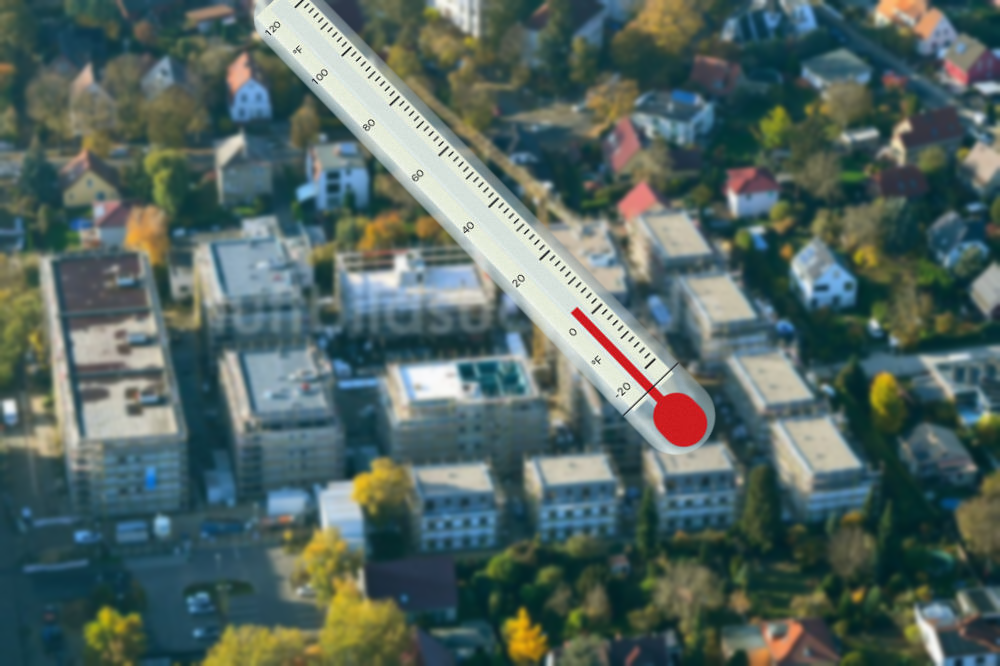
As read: 4
